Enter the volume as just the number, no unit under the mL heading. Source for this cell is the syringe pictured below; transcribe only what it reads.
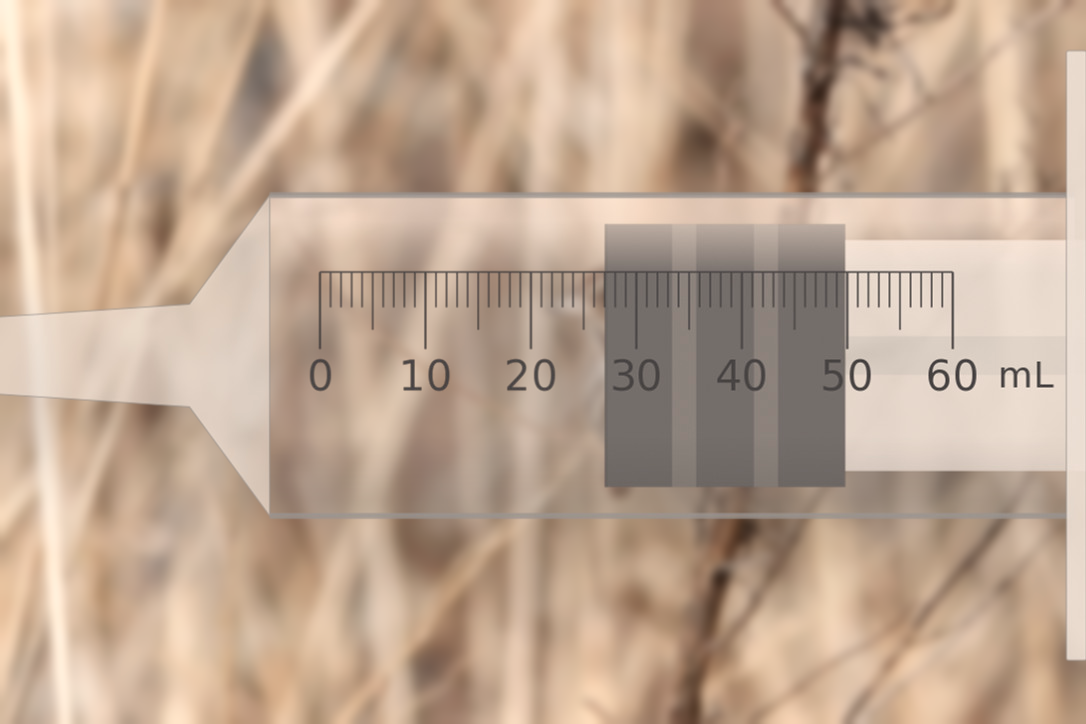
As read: 27
